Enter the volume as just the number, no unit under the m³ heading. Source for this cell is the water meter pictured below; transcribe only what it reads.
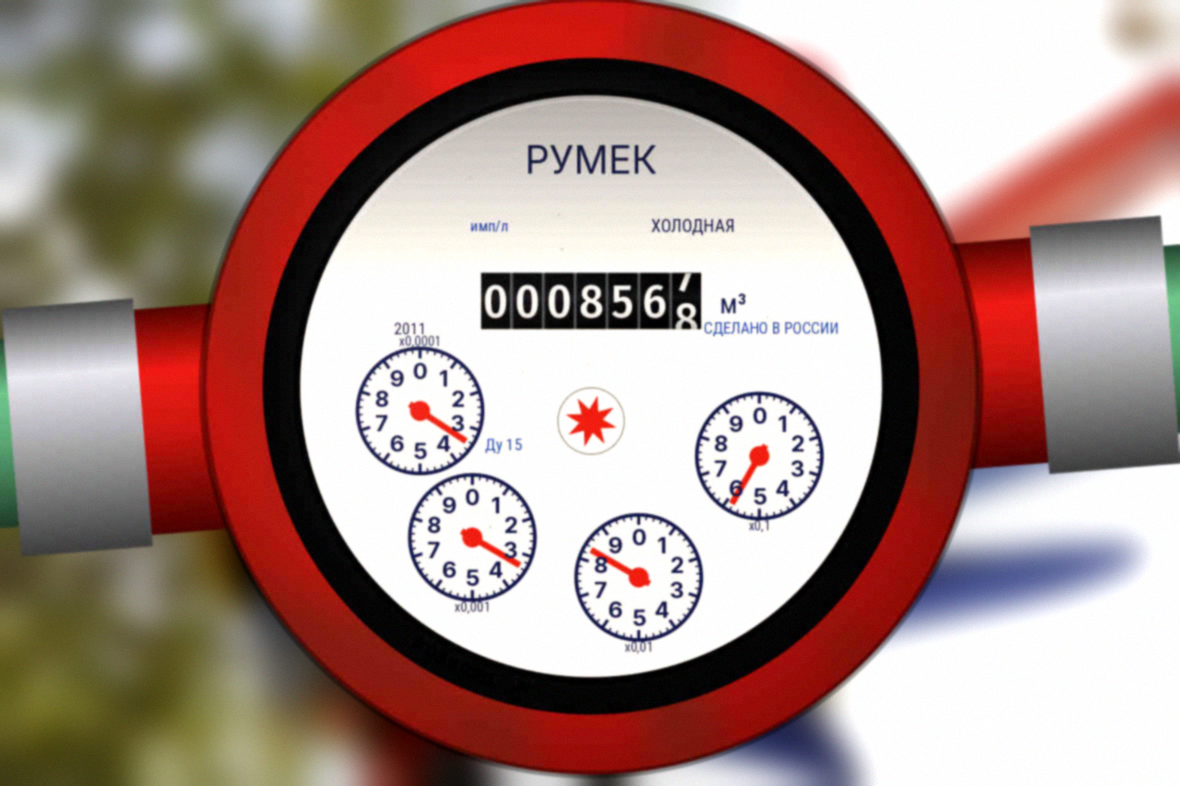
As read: 8567.5833
